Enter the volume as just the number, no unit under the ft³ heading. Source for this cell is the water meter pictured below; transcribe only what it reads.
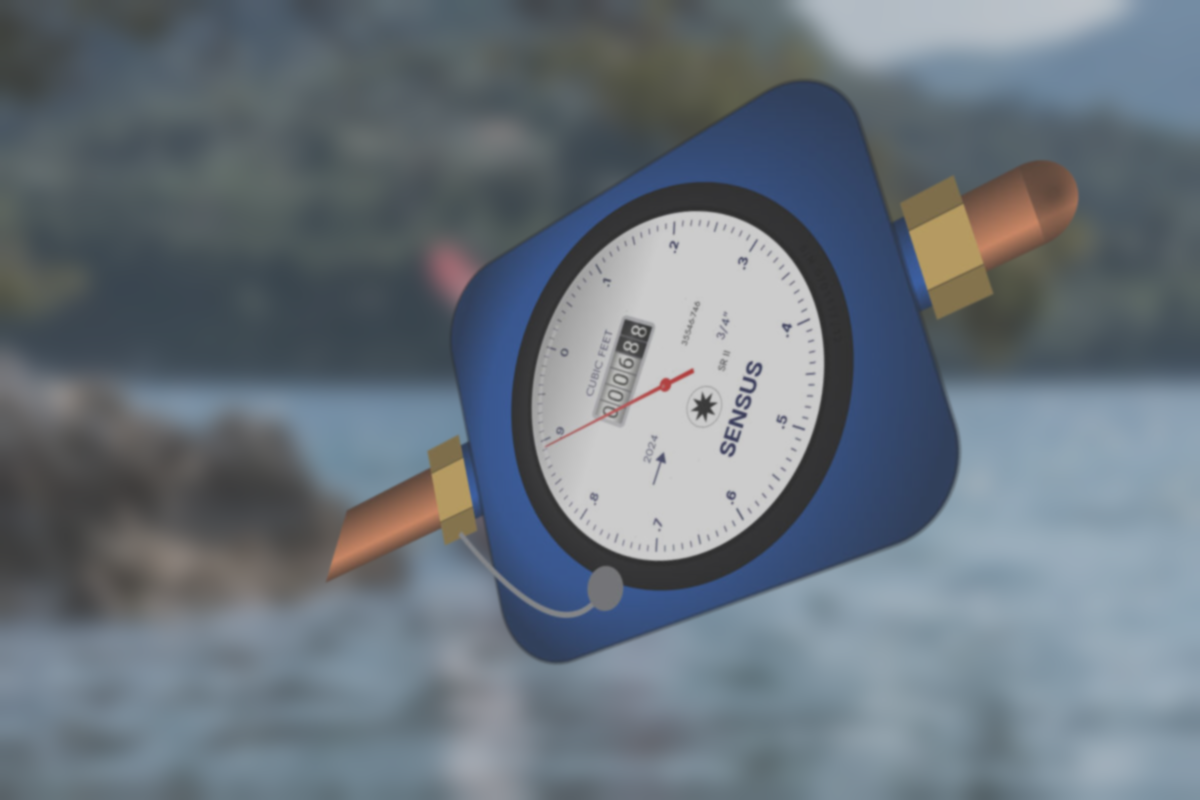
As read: 687.89
